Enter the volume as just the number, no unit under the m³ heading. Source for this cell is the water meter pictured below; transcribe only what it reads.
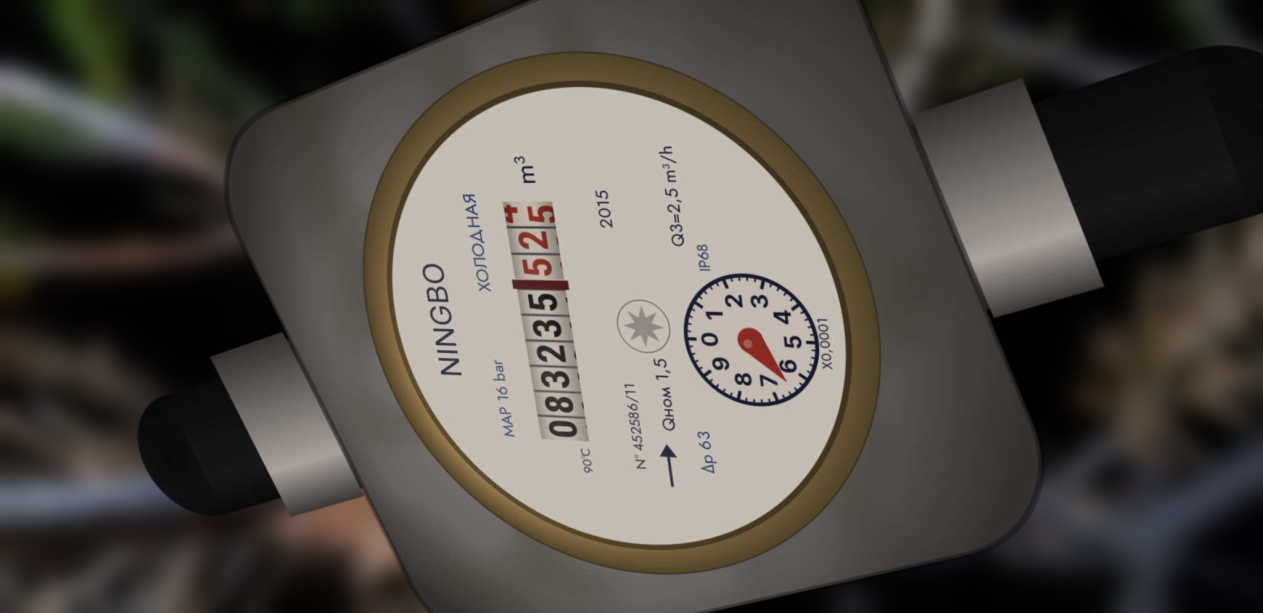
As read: 83235.5246
